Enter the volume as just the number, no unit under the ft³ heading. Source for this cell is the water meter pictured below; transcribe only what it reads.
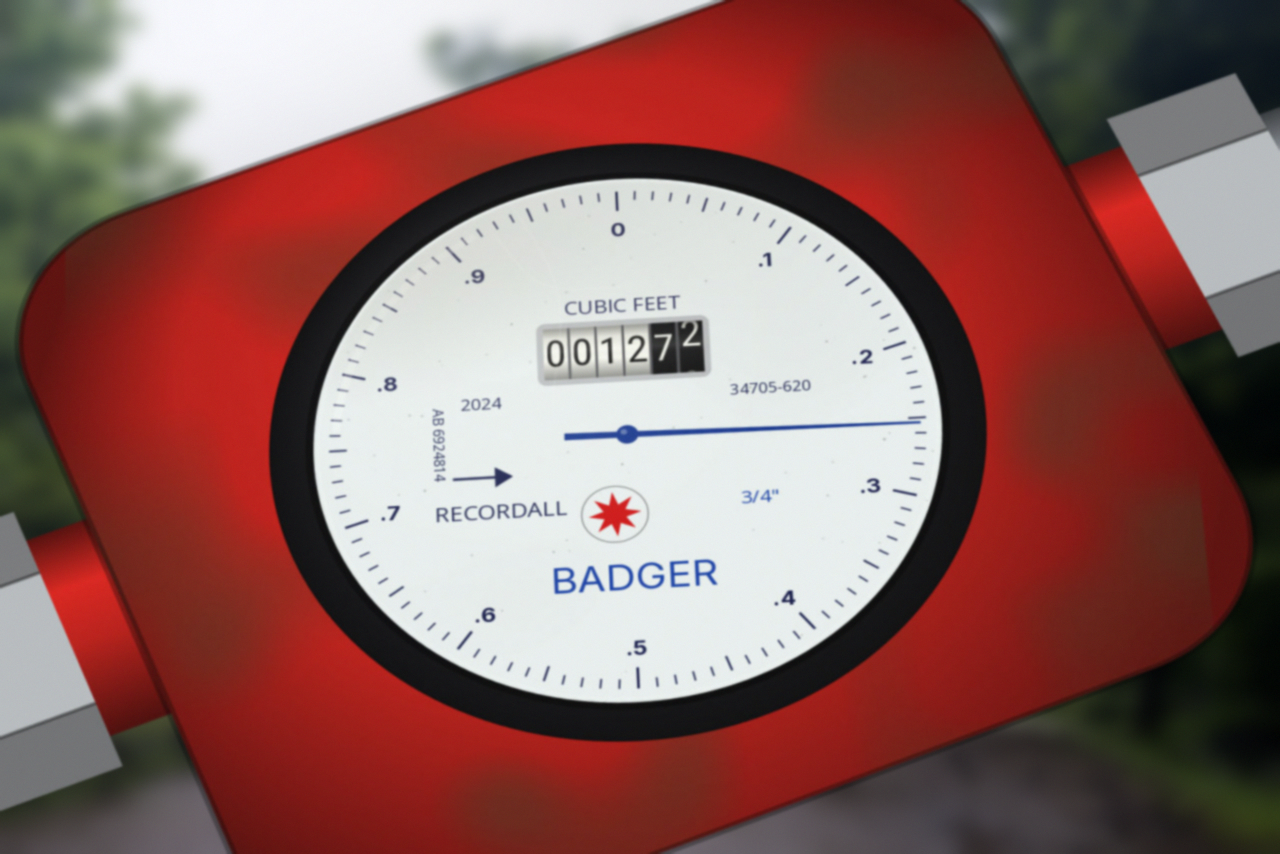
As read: 1272.25
